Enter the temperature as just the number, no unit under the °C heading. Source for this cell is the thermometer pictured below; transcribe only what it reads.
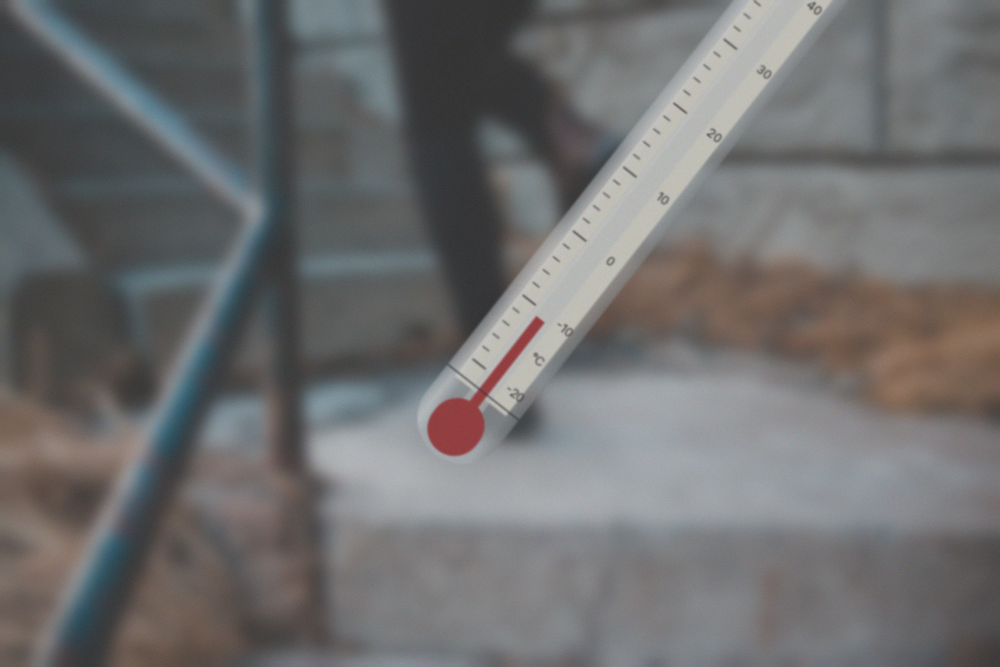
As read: -11
